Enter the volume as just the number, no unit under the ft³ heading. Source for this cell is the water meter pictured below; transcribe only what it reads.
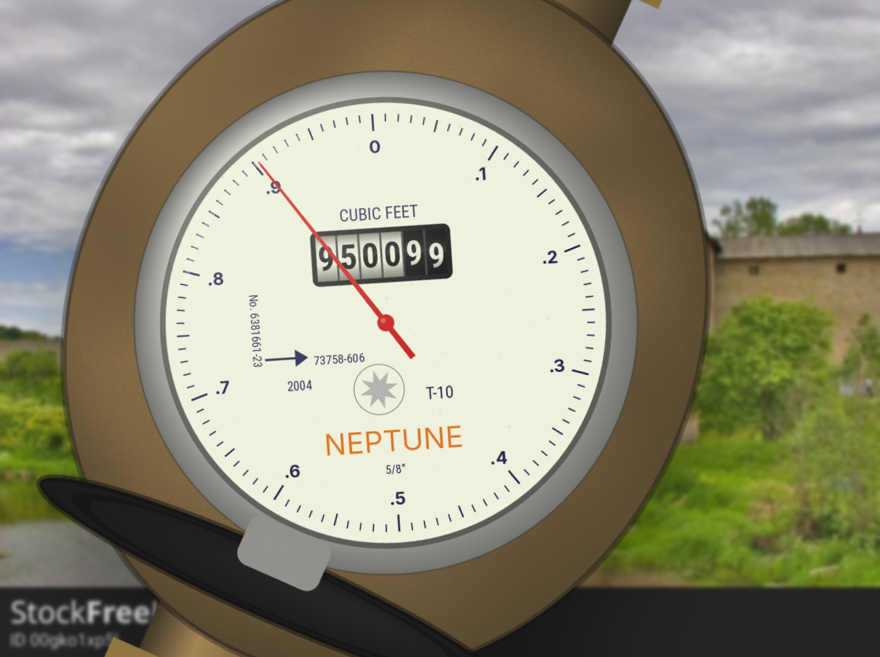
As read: 950098.90
